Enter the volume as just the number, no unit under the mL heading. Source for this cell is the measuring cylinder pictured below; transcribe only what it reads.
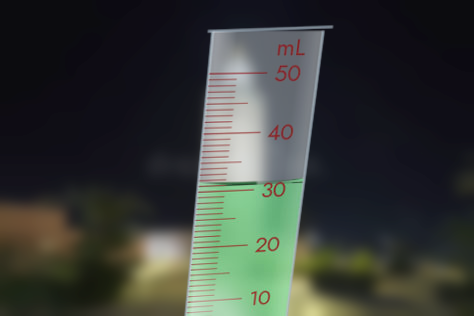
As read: 31
